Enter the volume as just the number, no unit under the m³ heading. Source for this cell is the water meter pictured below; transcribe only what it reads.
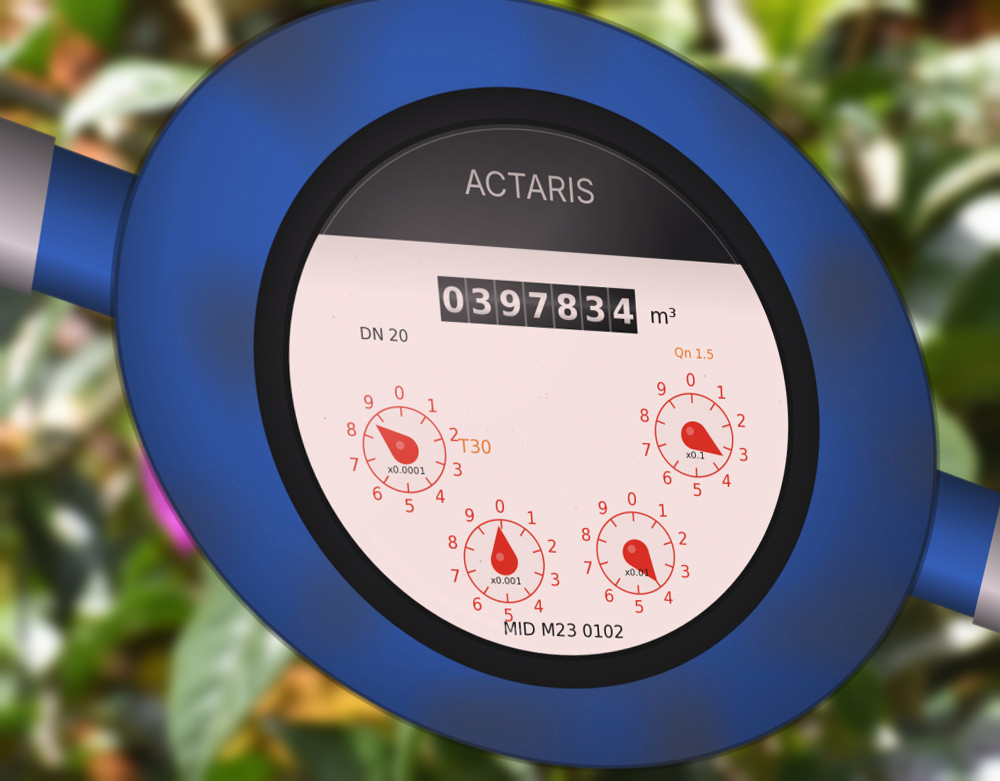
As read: 397834.3398
